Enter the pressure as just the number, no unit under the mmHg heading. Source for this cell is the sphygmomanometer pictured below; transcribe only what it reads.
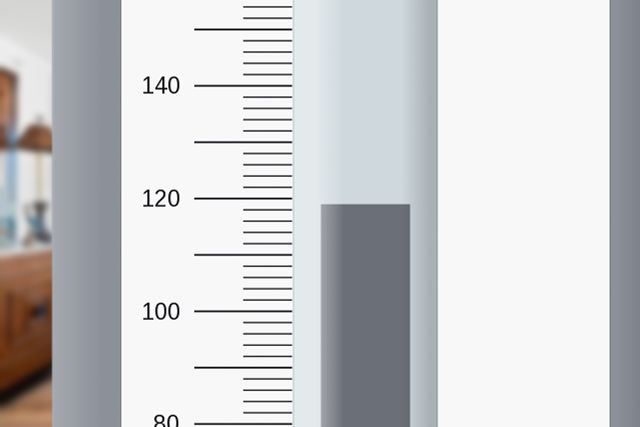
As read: 119
